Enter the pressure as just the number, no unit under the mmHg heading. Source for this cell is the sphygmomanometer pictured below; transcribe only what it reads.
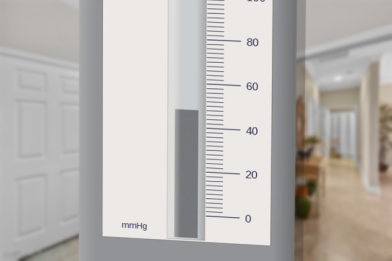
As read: 48
